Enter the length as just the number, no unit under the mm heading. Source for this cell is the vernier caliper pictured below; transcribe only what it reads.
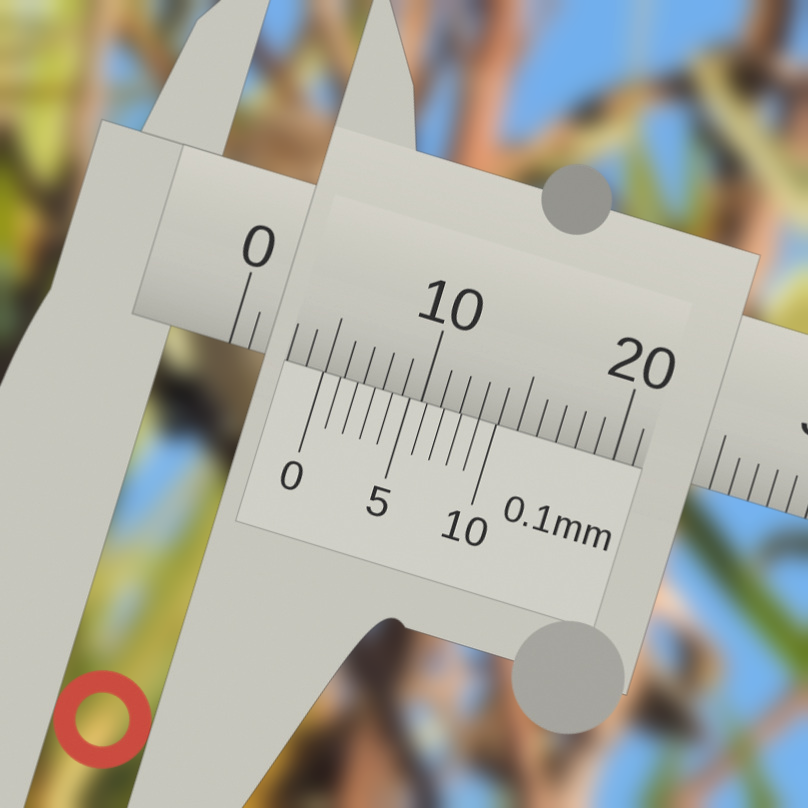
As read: 4.9
